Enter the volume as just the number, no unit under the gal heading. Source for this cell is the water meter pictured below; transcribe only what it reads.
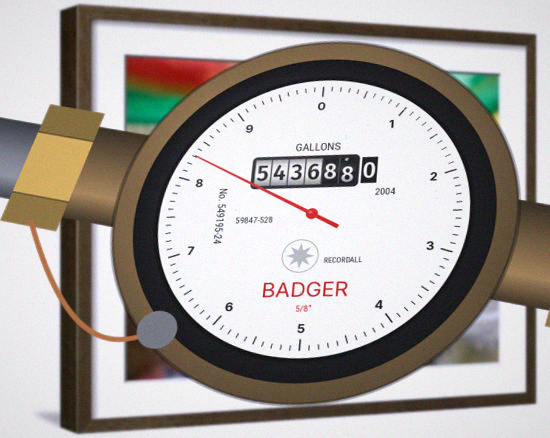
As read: 5436878.3
